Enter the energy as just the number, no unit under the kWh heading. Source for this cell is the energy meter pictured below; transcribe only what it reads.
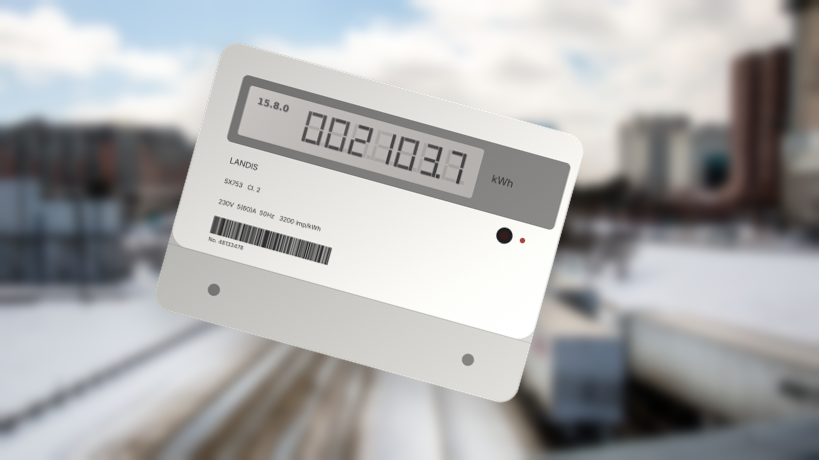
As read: 2103.7
